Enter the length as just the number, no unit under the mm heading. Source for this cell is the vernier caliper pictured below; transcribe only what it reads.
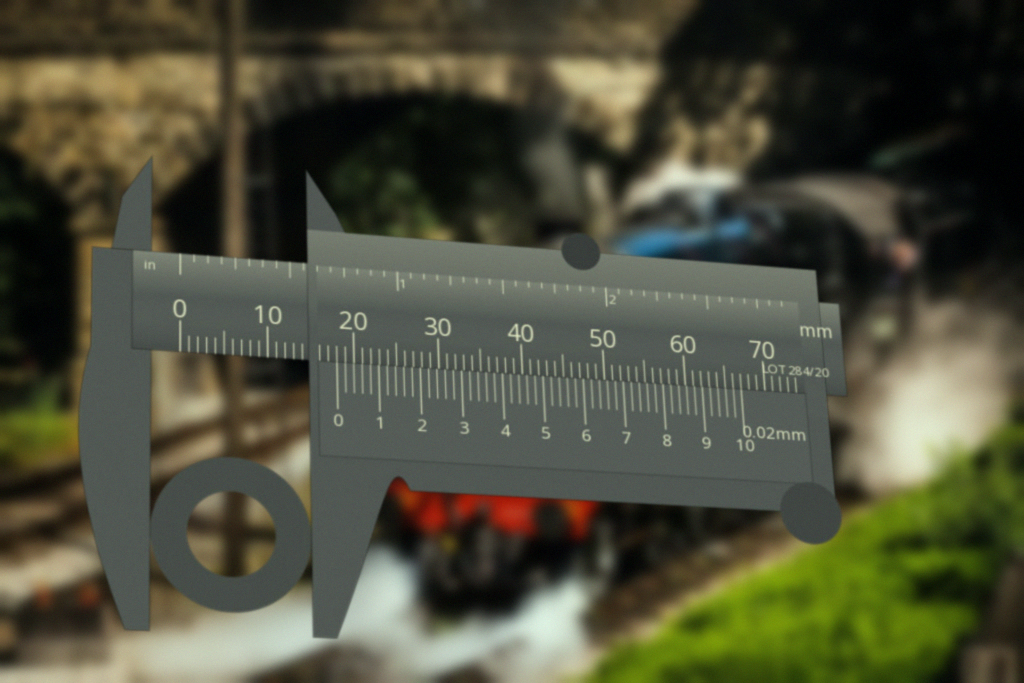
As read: 18.0
